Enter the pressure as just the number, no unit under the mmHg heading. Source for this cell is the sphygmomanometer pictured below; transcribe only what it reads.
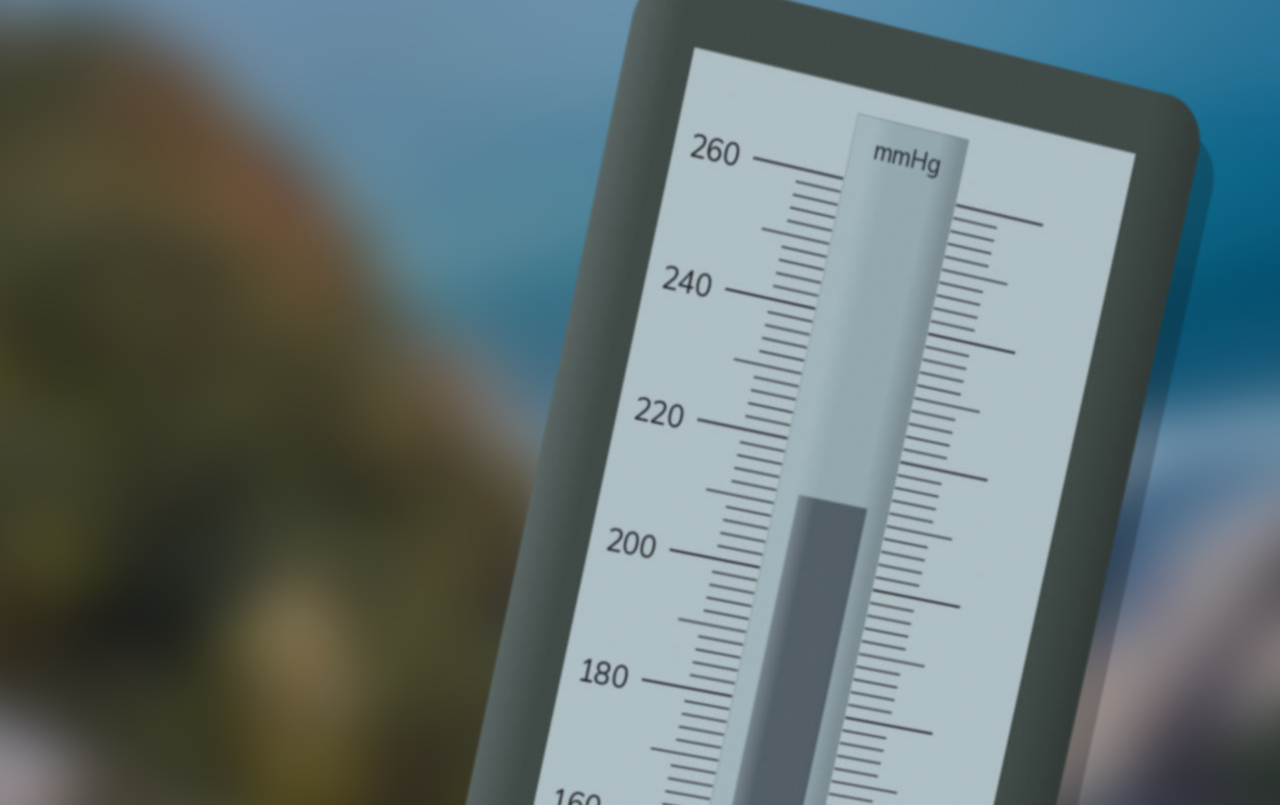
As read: 212
